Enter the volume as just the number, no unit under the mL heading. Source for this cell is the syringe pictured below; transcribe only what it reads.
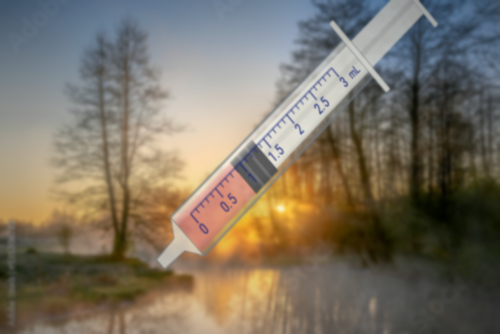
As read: 0.9
